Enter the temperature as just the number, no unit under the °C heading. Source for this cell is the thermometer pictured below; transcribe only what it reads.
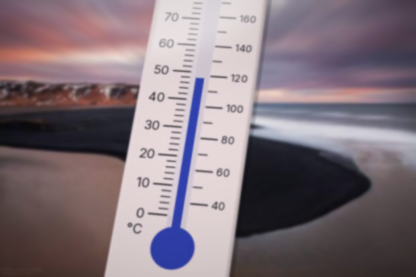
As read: 48
